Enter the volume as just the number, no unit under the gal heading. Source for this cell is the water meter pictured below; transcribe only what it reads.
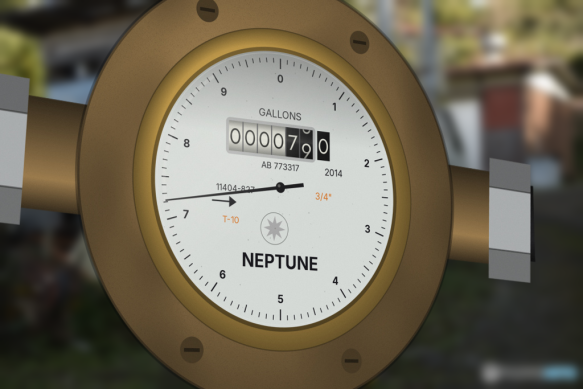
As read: 787.2
